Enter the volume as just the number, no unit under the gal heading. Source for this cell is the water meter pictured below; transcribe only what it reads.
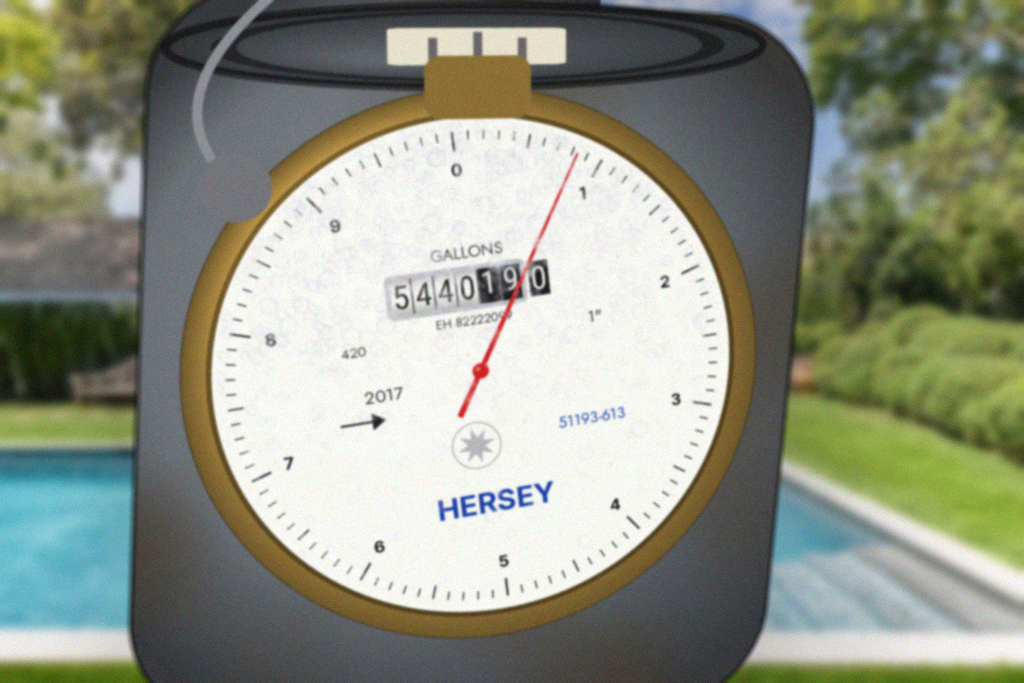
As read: 5440190.8
